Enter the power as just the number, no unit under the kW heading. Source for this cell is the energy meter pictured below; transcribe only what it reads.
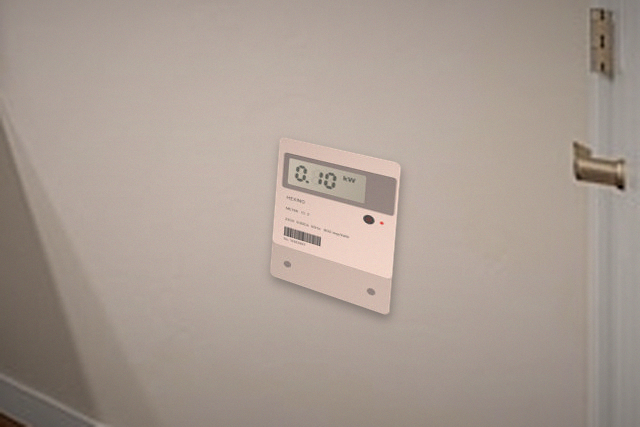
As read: 0.10
